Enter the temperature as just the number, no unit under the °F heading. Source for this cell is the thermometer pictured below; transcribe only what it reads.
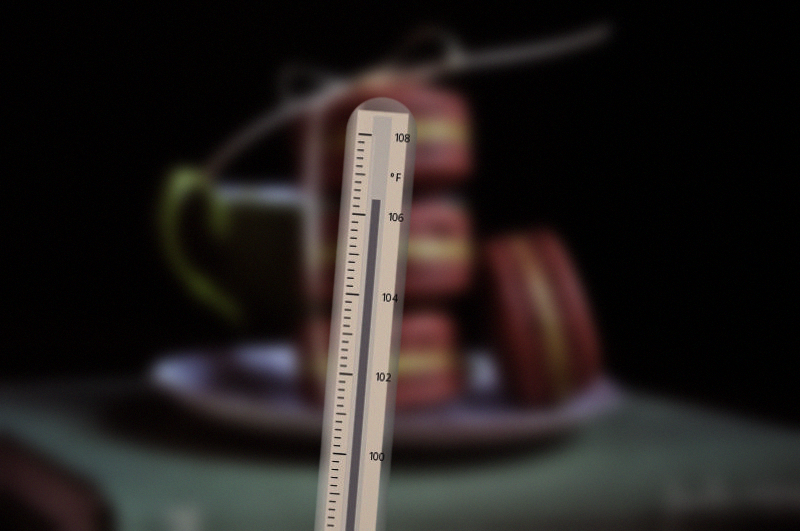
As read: 106.4
